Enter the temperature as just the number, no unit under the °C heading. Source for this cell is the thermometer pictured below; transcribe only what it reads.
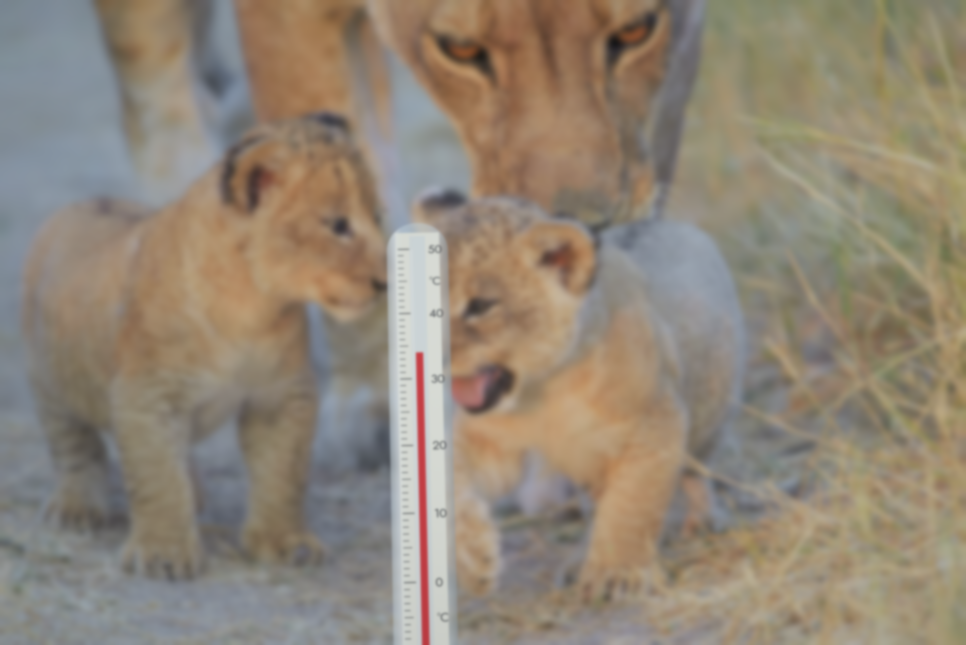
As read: 34
